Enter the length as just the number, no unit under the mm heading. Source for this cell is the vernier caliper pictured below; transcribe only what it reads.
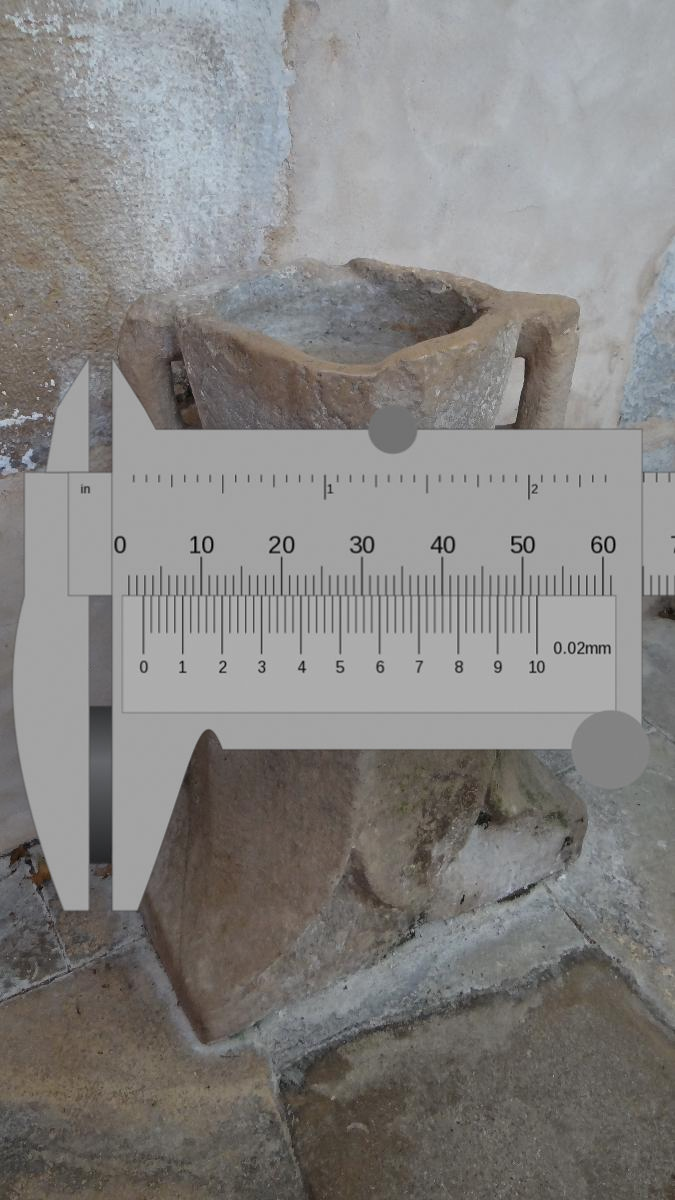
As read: 2.8
